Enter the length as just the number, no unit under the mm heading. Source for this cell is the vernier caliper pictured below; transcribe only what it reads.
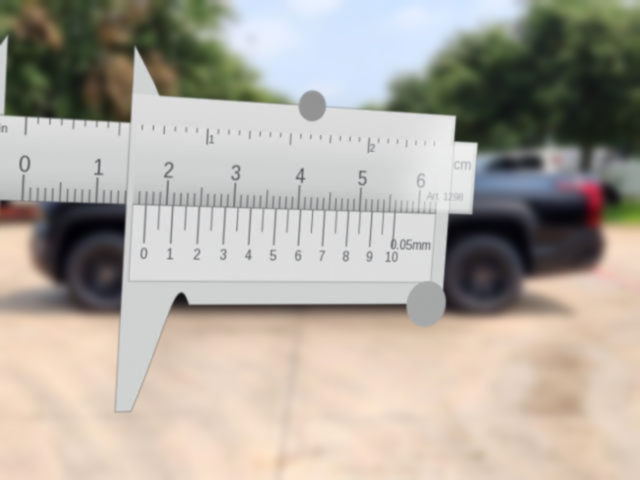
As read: 17.0
